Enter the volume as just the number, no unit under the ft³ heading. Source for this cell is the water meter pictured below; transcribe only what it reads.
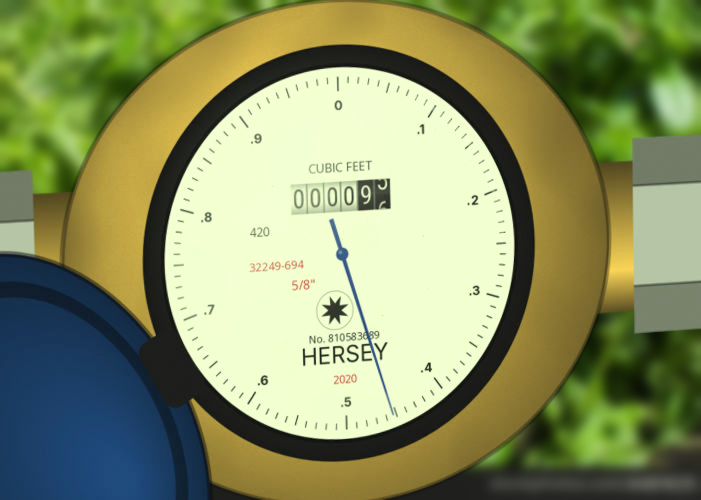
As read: 95.45
